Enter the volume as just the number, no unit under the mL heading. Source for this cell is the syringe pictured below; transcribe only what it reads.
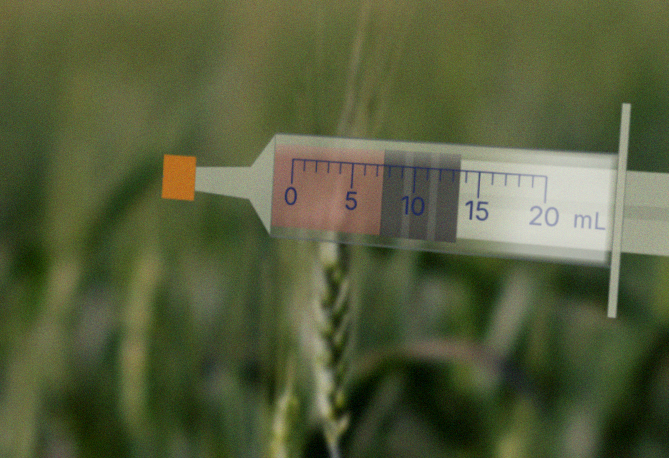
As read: 7.5
